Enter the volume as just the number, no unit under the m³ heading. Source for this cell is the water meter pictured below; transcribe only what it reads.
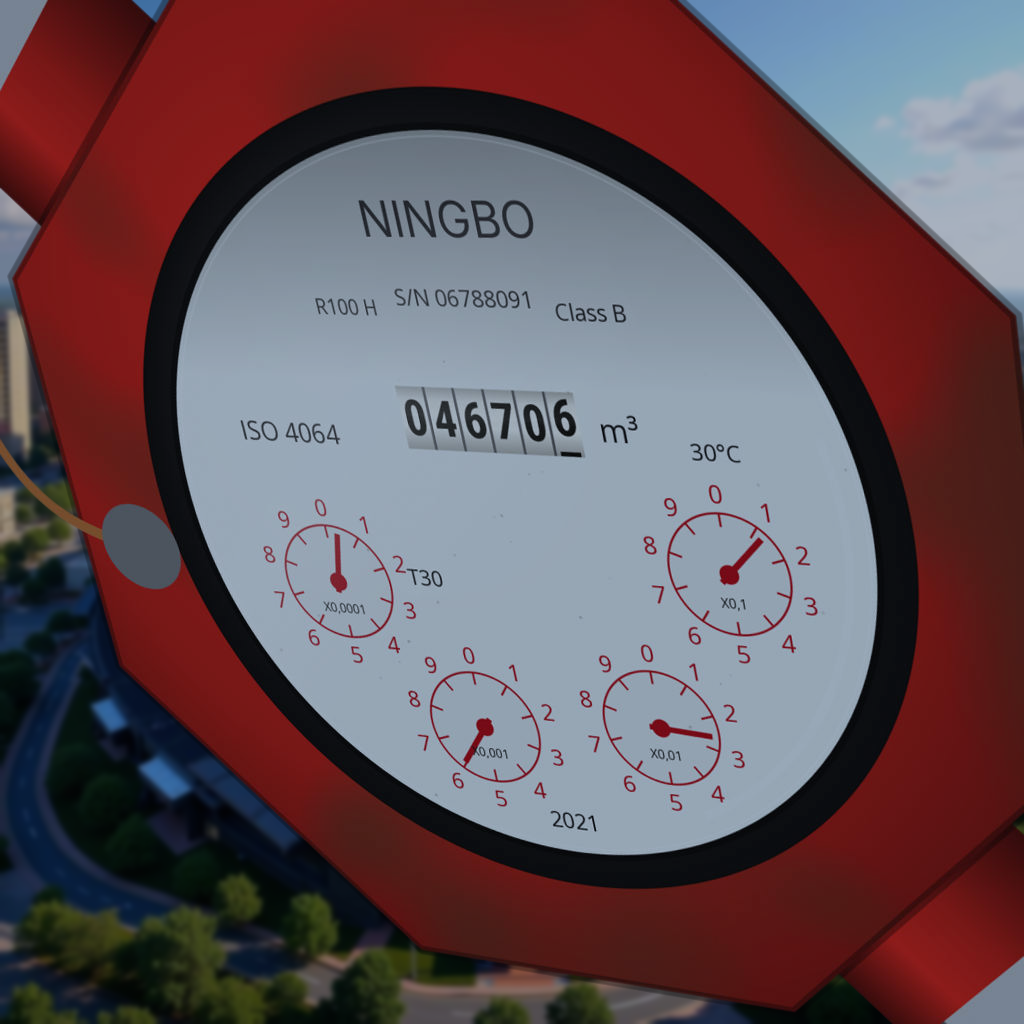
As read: 46706.1260
